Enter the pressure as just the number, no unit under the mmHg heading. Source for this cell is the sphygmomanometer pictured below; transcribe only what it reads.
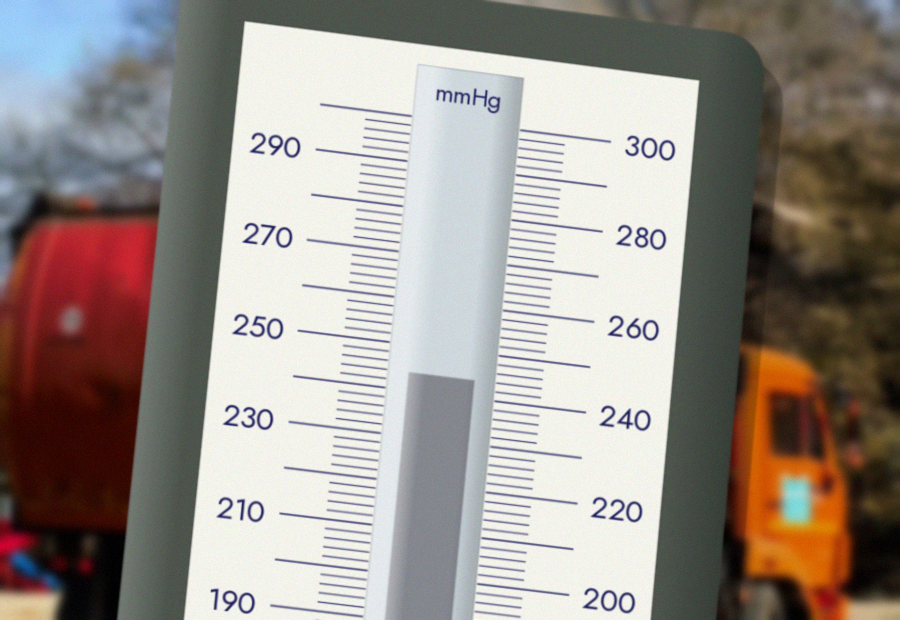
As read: 244
